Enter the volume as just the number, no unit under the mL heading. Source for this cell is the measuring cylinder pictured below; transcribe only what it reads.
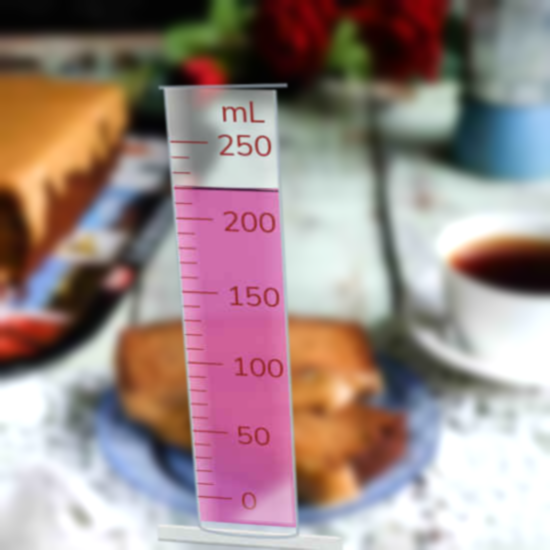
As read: 220
